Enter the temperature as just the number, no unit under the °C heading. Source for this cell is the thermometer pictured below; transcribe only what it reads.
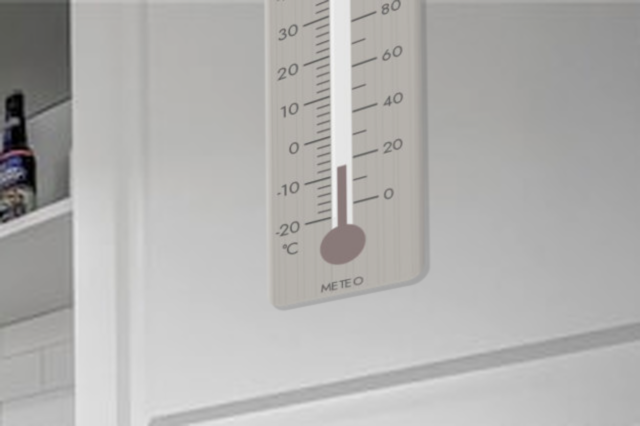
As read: -8
